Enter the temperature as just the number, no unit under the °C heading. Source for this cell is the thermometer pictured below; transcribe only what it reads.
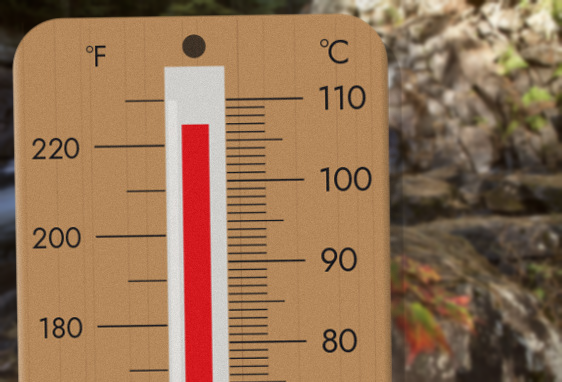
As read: 107
